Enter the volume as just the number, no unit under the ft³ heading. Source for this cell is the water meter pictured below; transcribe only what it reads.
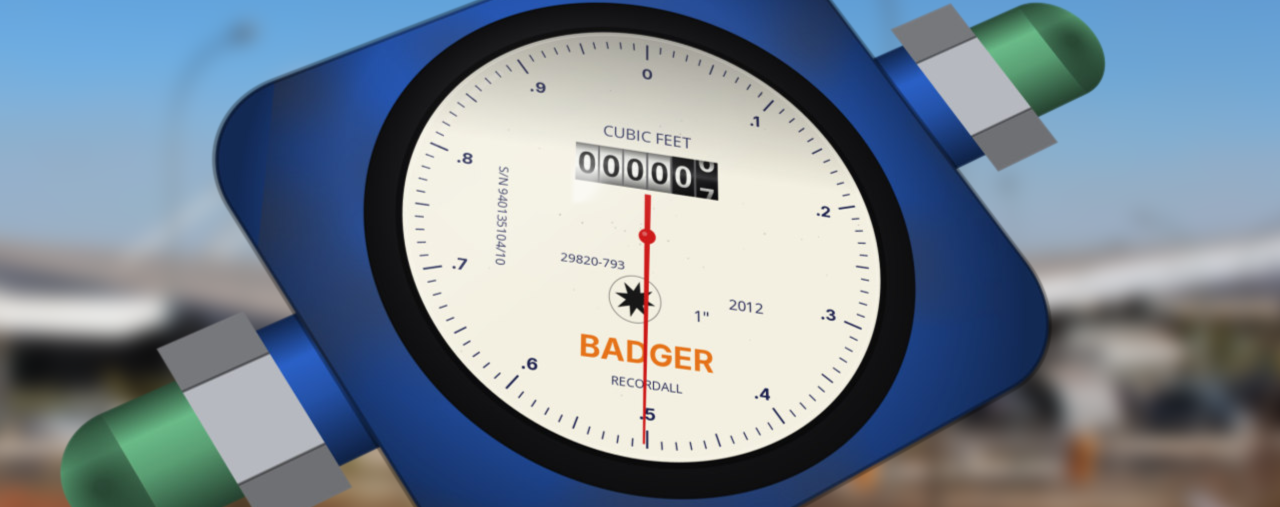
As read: 6.50
